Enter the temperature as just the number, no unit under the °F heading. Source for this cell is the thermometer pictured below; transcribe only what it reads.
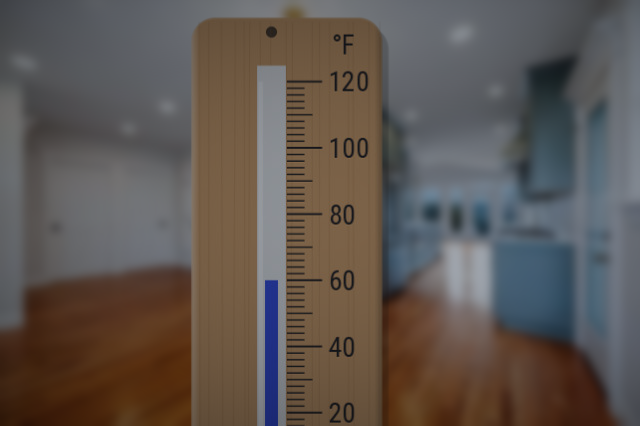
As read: 60
